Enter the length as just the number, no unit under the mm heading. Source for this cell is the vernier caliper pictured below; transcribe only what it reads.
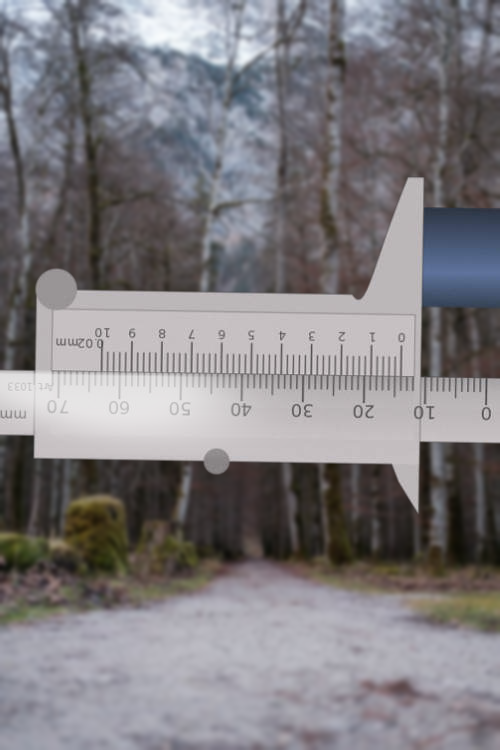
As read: 14.0
